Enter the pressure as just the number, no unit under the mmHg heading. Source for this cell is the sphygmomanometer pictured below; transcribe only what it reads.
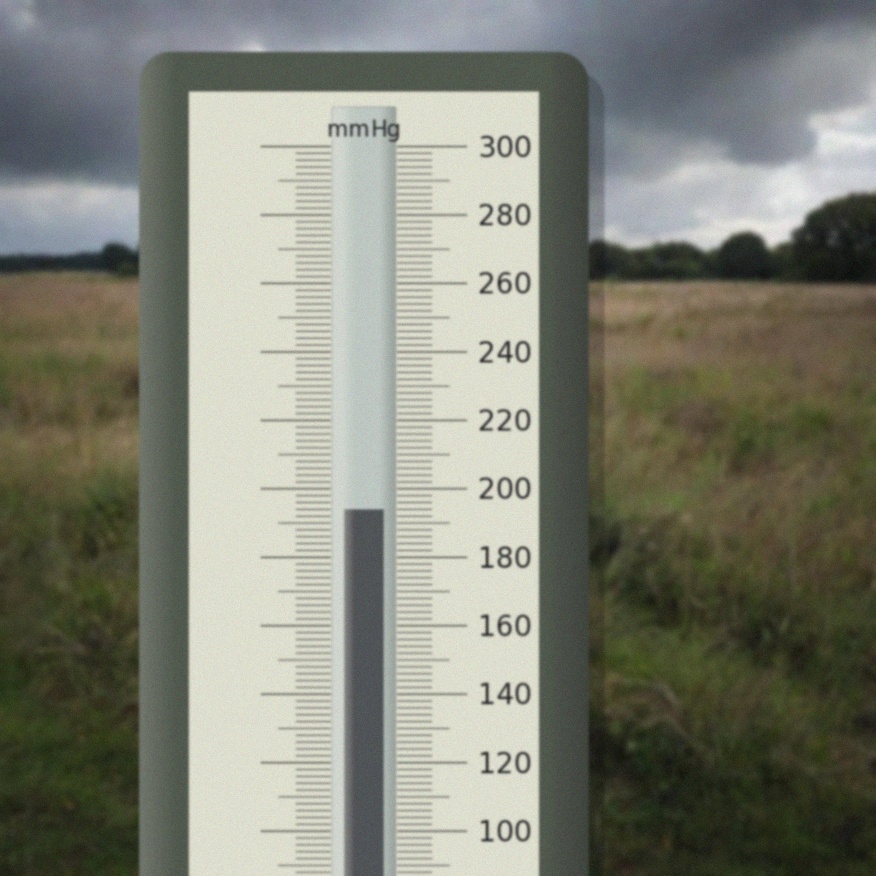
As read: 194
